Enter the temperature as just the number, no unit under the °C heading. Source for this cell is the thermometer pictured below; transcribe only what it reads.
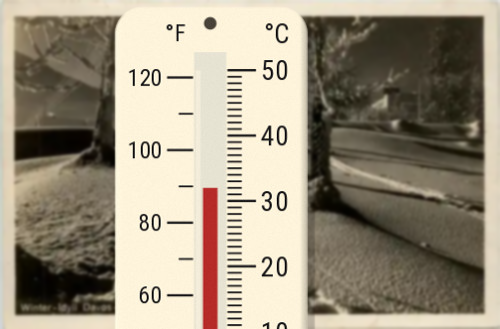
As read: 32
